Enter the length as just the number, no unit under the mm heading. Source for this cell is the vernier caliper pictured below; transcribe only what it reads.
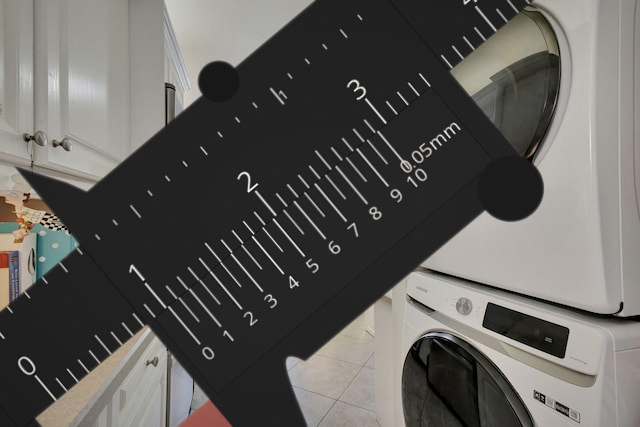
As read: 10.2
